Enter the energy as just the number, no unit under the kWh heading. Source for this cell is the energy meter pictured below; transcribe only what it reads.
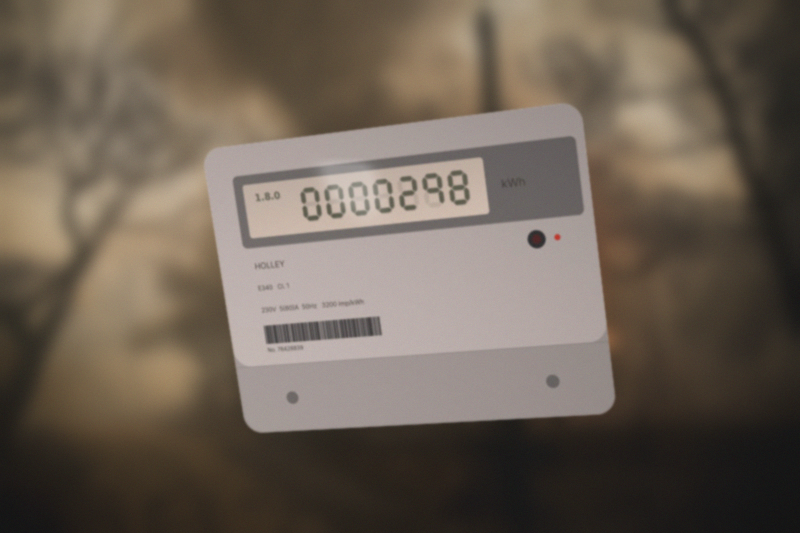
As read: 298
